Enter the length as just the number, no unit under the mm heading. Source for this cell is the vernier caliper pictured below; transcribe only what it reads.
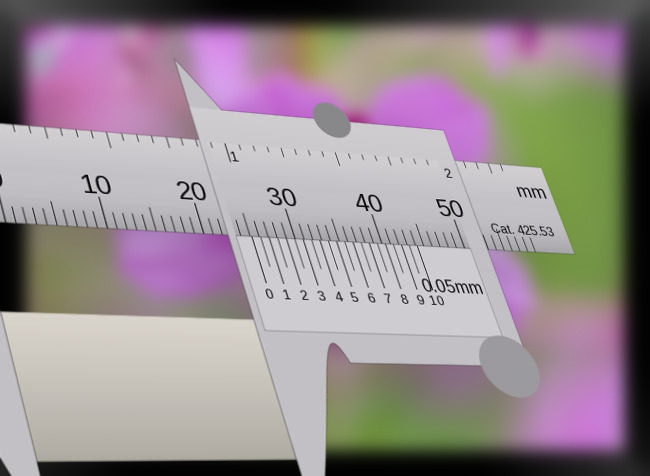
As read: 25.2
